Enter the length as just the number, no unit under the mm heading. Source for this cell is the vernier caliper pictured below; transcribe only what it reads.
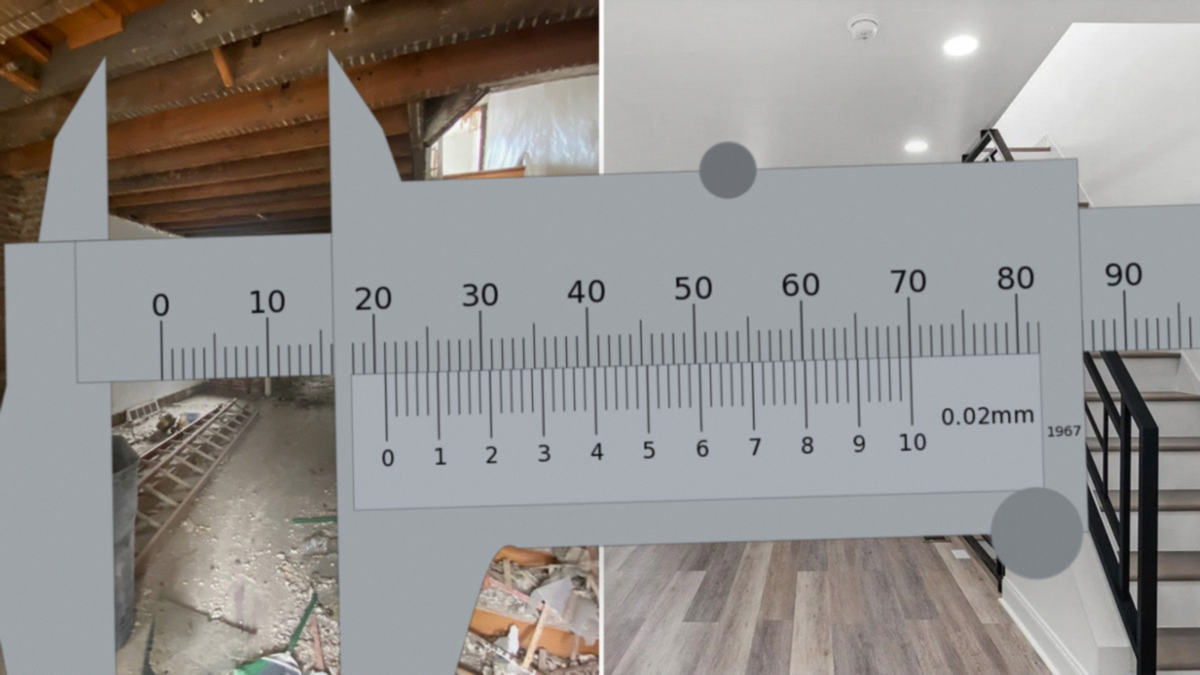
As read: 21.0
